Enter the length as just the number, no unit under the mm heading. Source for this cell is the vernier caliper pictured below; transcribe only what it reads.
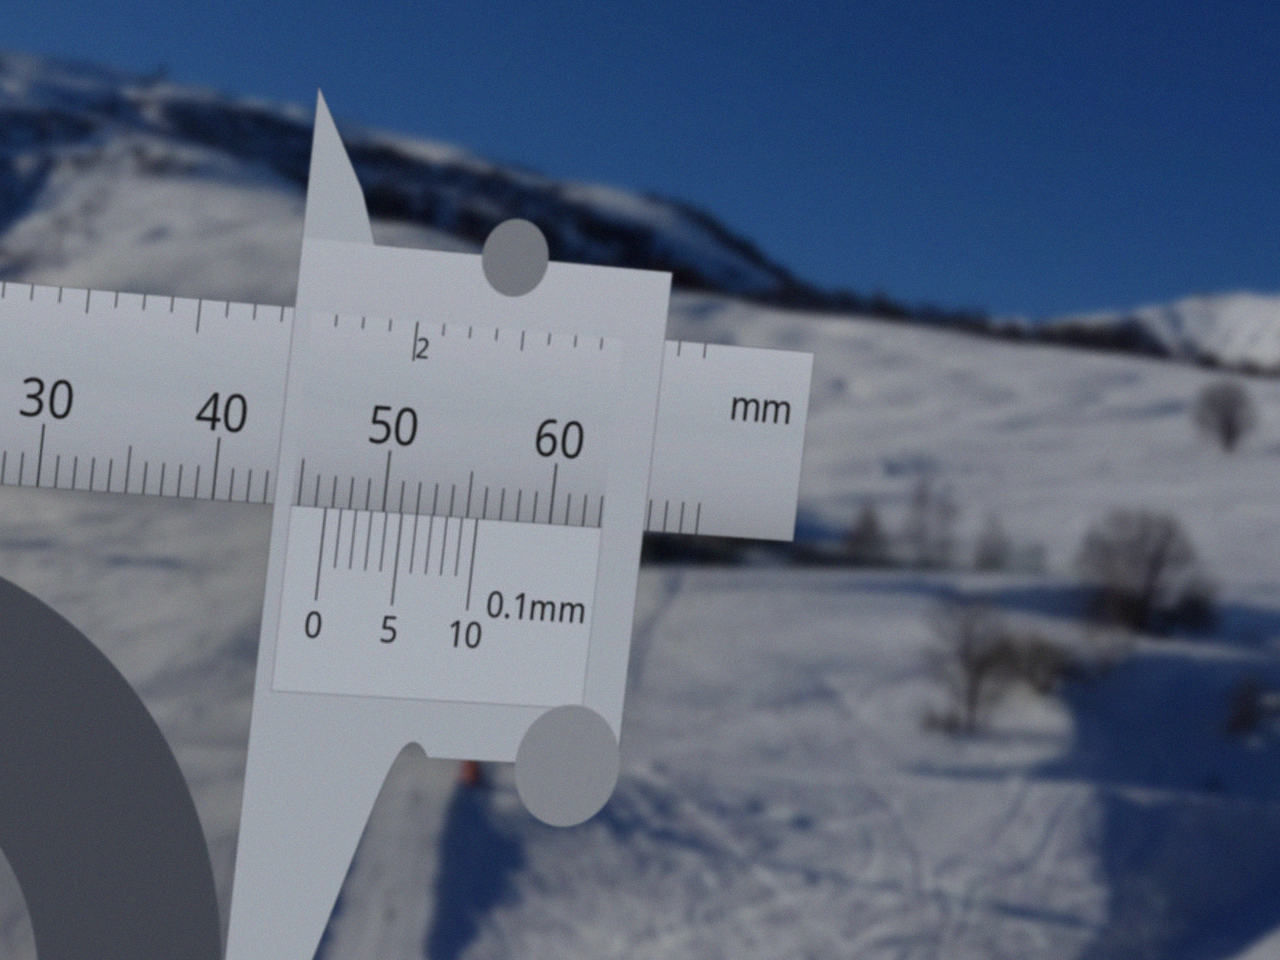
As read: 46.6
